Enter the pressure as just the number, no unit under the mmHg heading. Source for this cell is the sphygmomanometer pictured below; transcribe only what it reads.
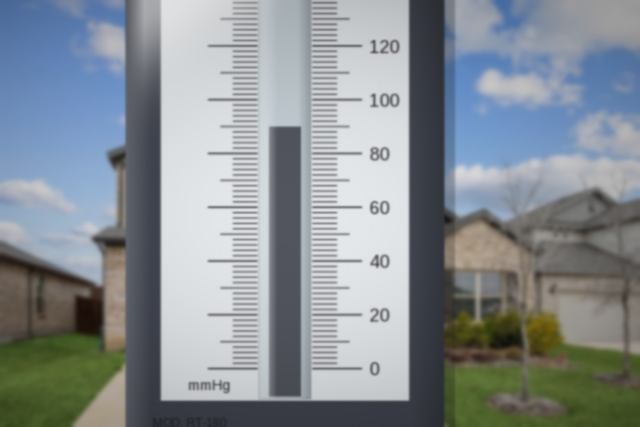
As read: 90
